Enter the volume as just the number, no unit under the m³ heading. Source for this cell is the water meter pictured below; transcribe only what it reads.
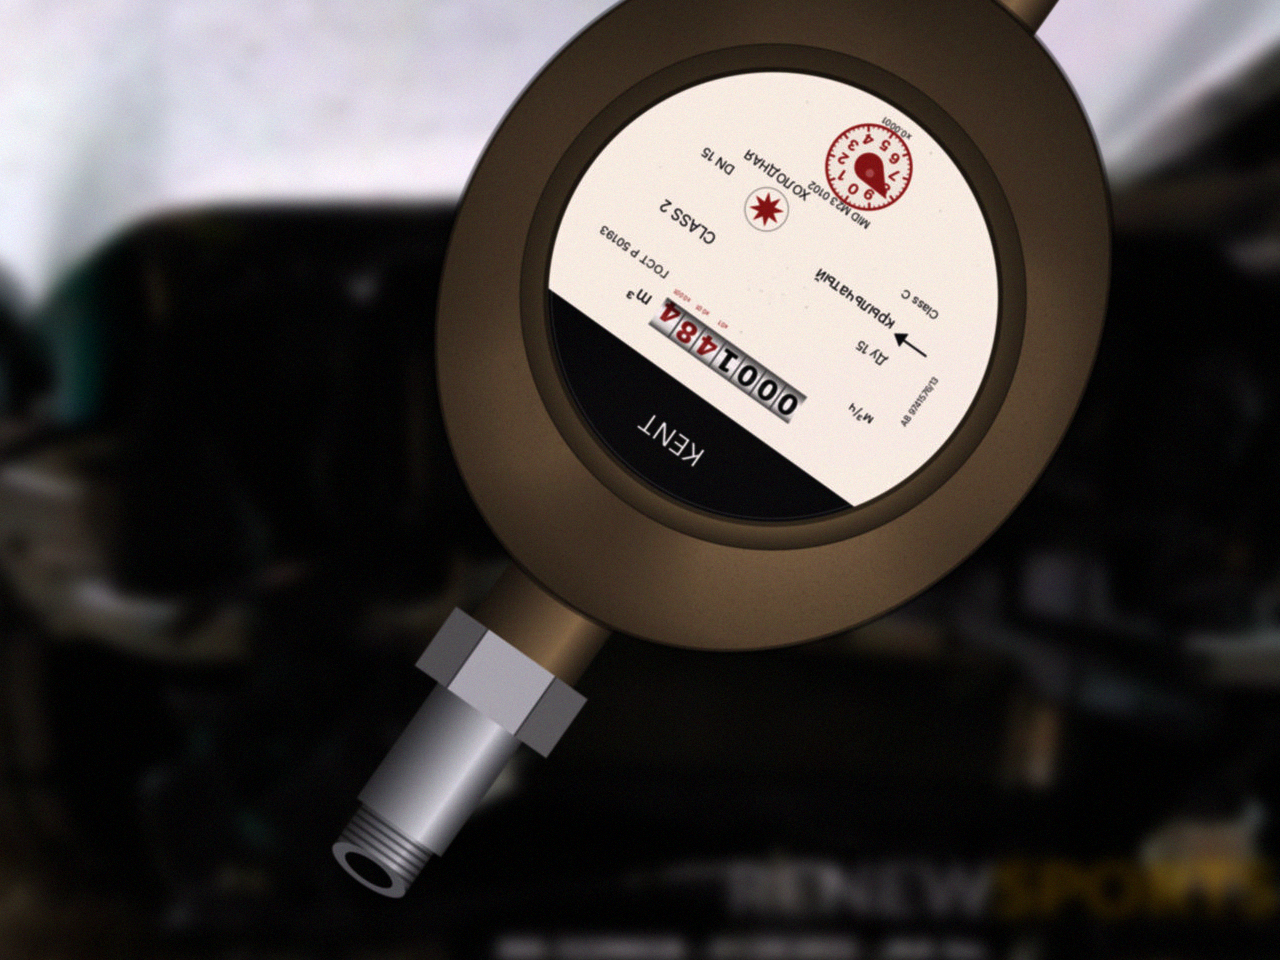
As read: 1.4838
